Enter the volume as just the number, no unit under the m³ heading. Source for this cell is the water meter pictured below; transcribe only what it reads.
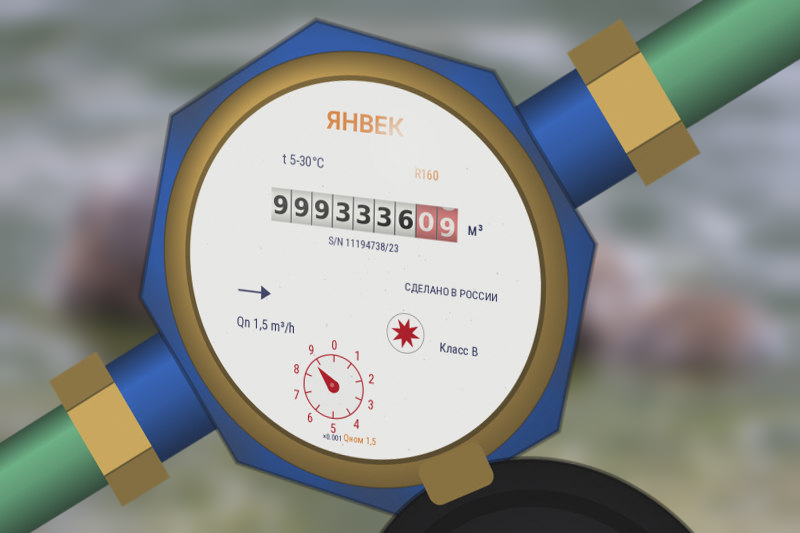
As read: 9993336.088
